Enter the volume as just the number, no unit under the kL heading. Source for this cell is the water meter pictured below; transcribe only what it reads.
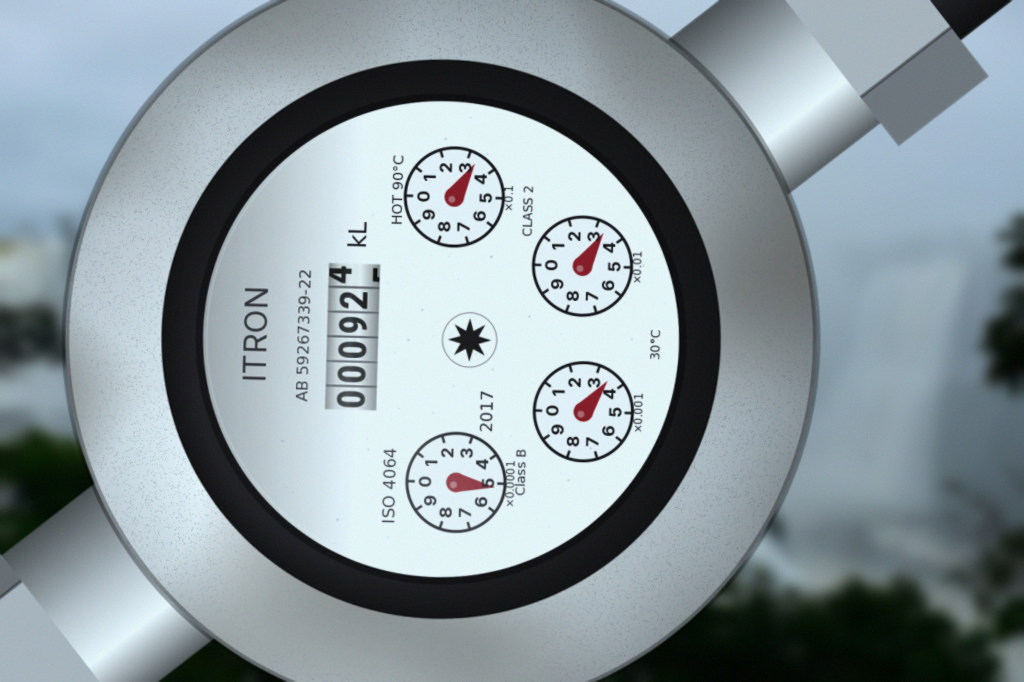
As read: 924.3335
